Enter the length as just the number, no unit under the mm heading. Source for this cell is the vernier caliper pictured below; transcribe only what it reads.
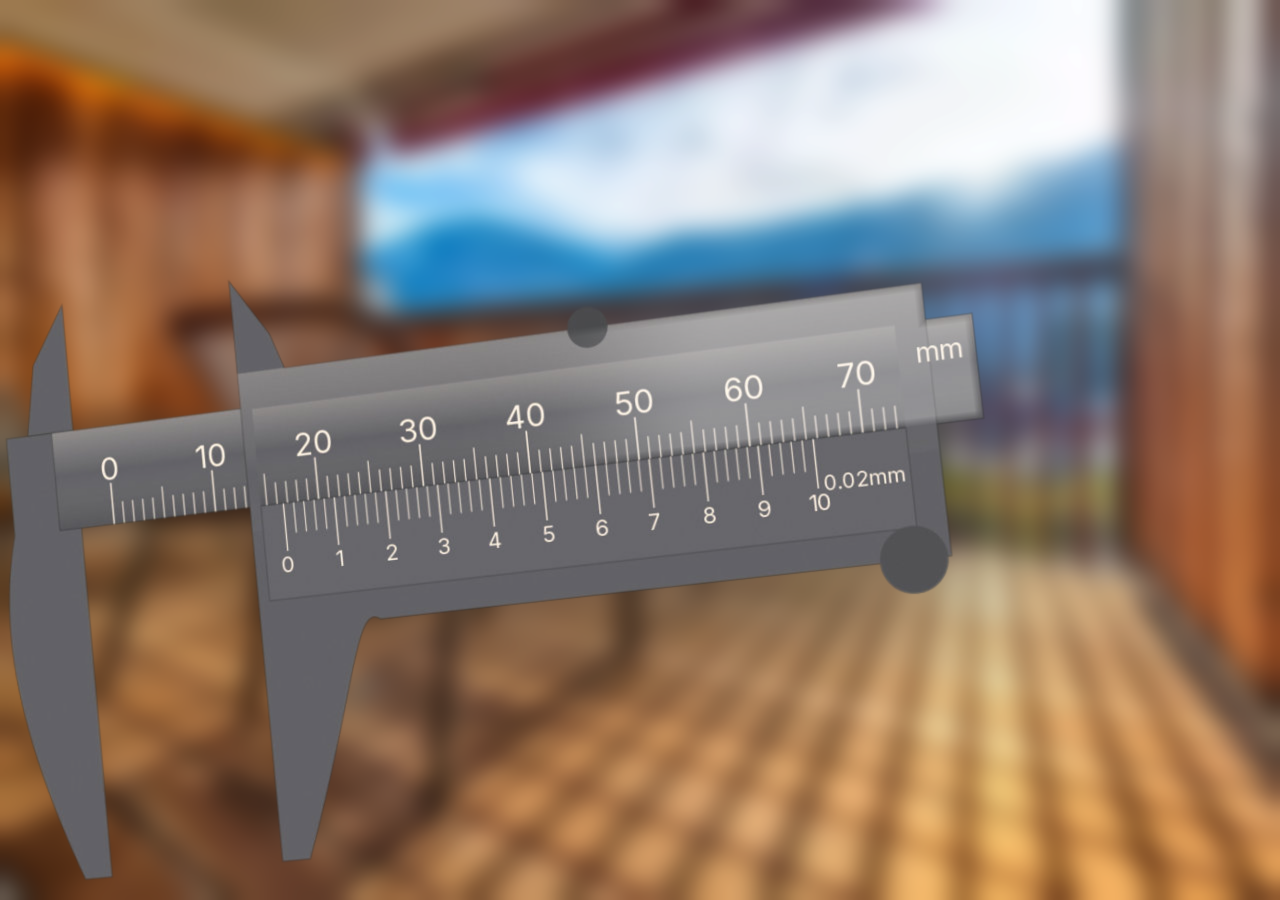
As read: 16.6
